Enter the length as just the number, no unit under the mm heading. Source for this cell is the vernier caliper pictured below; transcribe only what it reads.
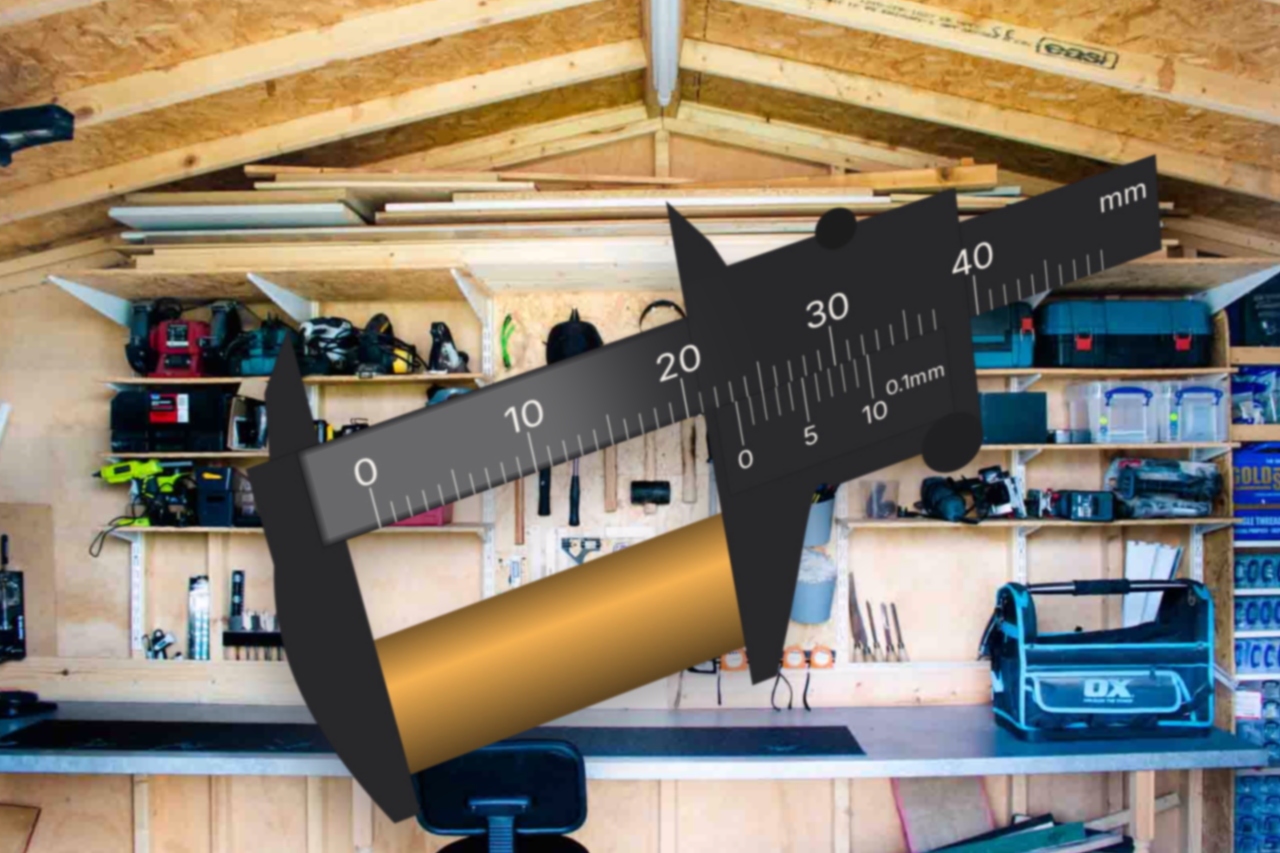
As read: 23.2
